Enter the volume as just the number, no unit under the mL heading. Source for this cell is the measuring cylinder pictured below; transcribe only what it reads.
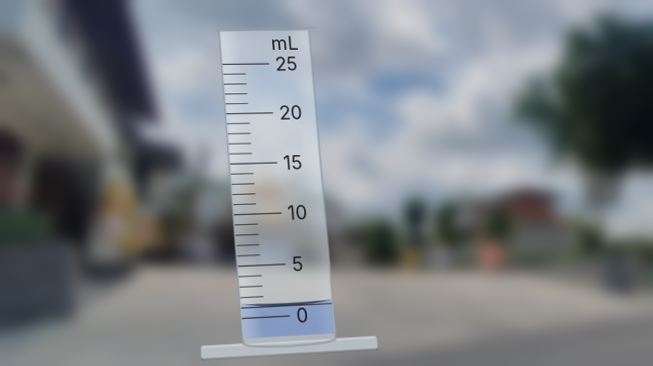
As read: 1
